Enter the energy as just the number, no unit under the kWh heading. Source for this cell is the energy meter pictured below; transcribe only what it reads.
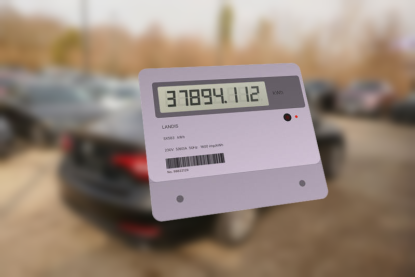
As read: 37894.112
